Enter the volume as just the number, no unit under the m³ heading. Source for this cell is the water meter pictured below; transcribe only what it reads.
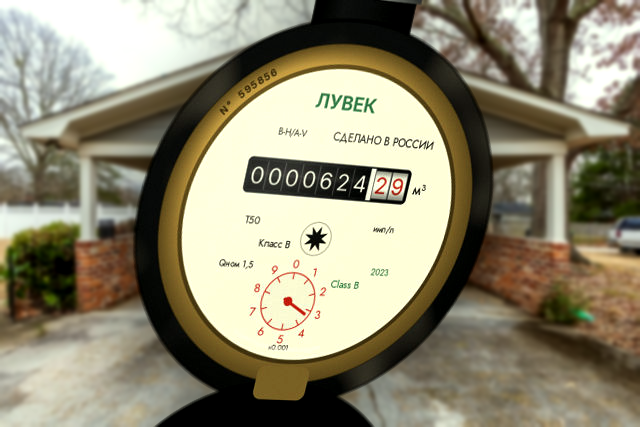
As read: 624.293
